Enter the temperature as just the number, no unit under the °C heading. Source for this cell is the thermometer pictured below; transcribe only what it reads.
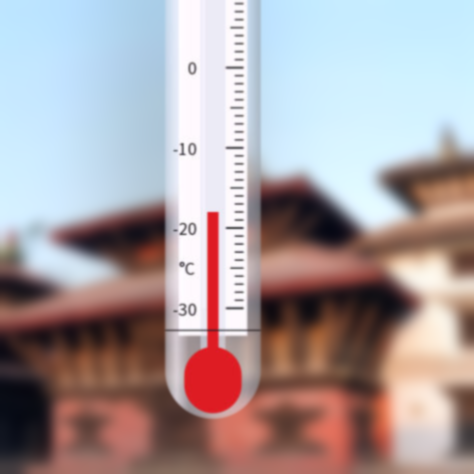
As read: -18
